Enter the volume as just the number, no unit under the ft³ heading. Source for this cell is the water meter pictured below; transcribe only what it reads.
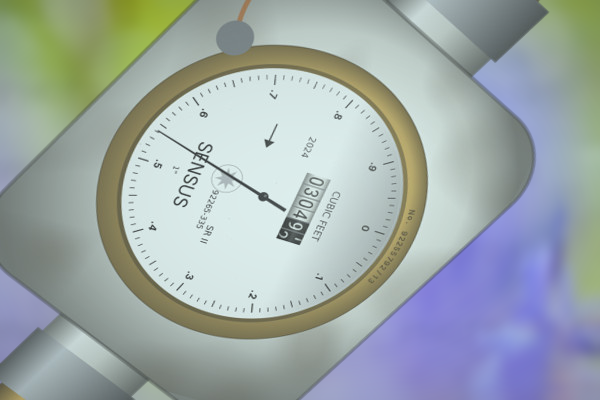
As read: 30491.54
